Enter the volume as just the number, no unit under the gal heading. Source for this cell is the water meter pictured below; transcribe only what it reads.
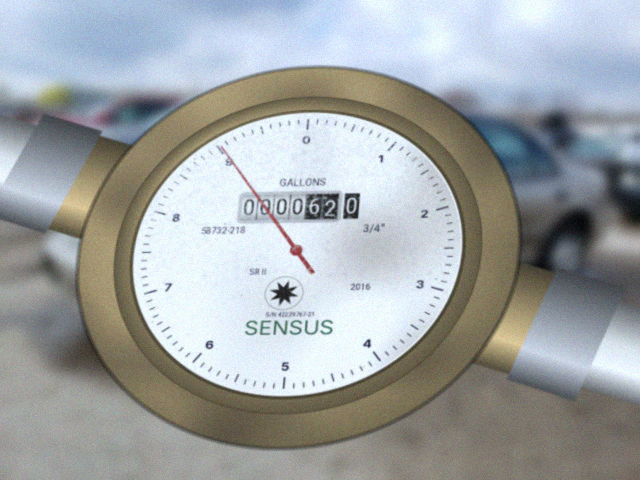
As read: 619.0
